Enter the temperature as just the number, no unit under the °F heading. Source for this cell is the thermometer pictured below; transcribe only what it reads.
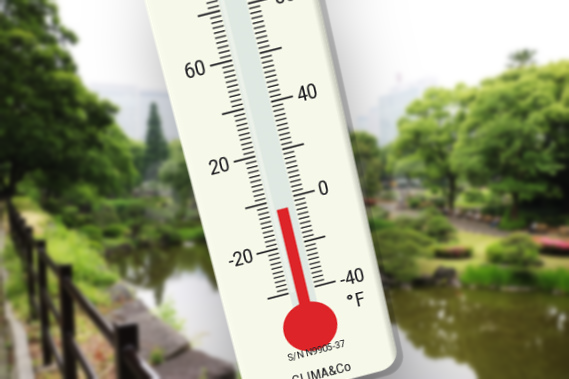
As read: -4
